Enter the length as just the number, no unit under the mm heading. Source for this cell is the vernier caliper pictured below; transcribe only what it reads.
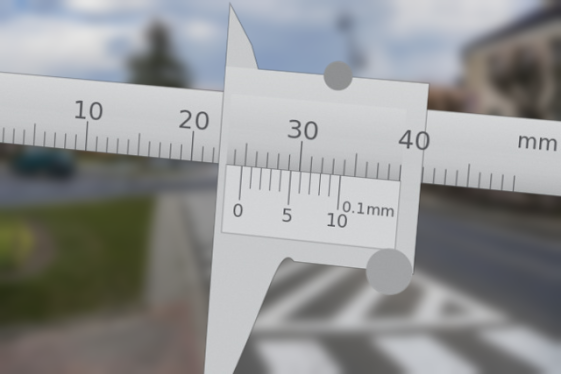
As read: 24.7
